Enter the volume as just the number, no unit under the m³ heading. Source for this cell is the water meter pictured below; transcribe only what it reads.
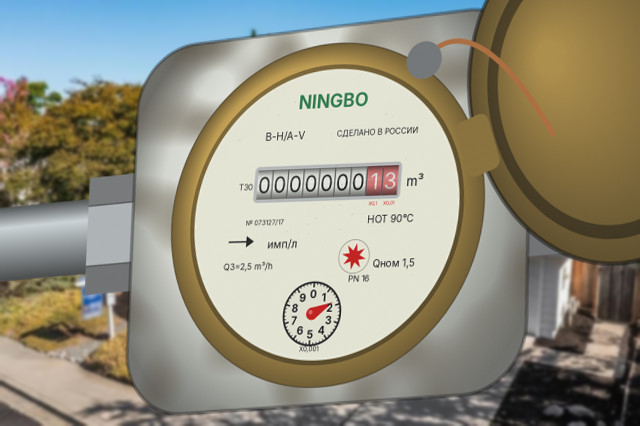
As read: 0.131
